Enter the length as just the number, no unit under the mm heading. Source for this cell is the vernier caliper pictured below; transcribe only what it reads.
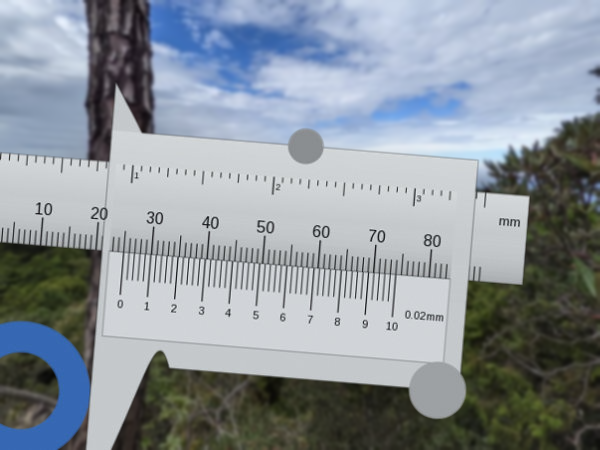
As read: 25.0
